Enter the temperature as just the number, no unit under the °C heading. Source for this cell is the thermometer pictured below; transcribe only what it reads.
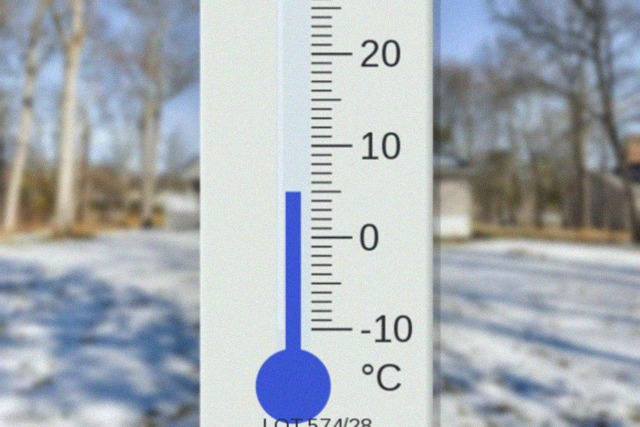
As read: 5
